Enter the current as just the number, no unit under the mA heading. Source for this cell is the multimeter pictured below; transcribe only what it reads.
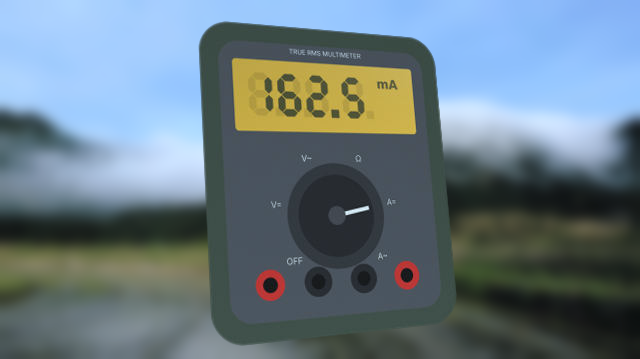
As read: 162.5
